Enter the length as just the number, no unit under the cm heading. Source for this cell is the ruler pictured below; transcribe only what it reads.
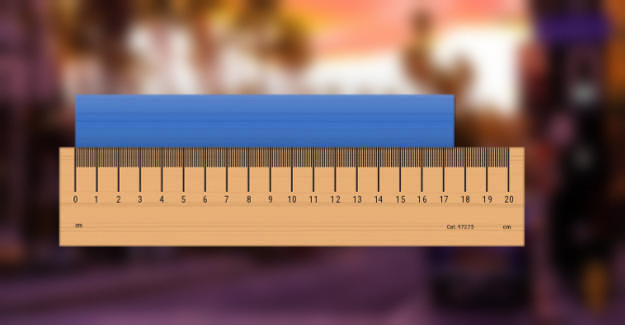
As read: 17.5
